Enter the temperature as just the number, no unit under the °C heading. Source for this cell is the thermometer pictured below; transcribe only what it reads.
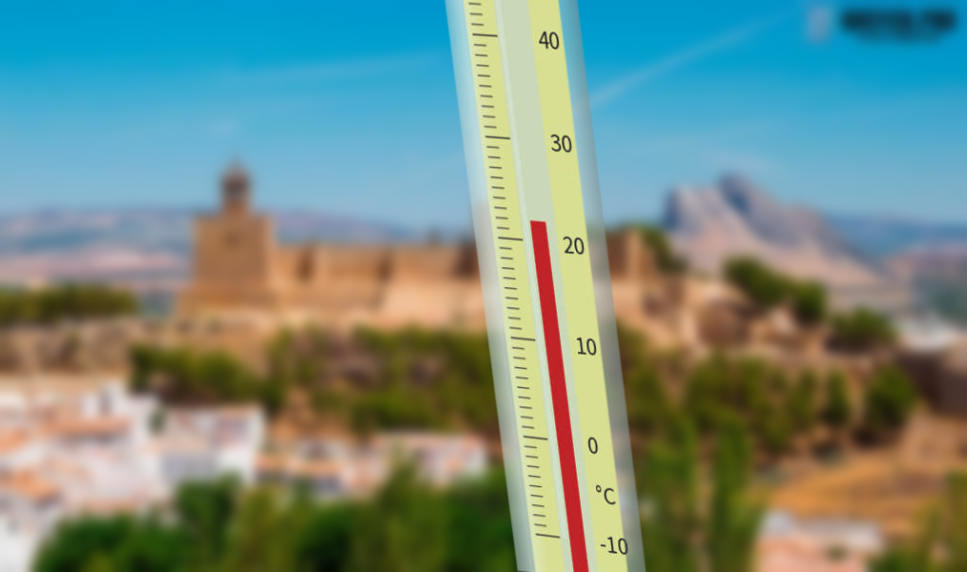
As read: 22
